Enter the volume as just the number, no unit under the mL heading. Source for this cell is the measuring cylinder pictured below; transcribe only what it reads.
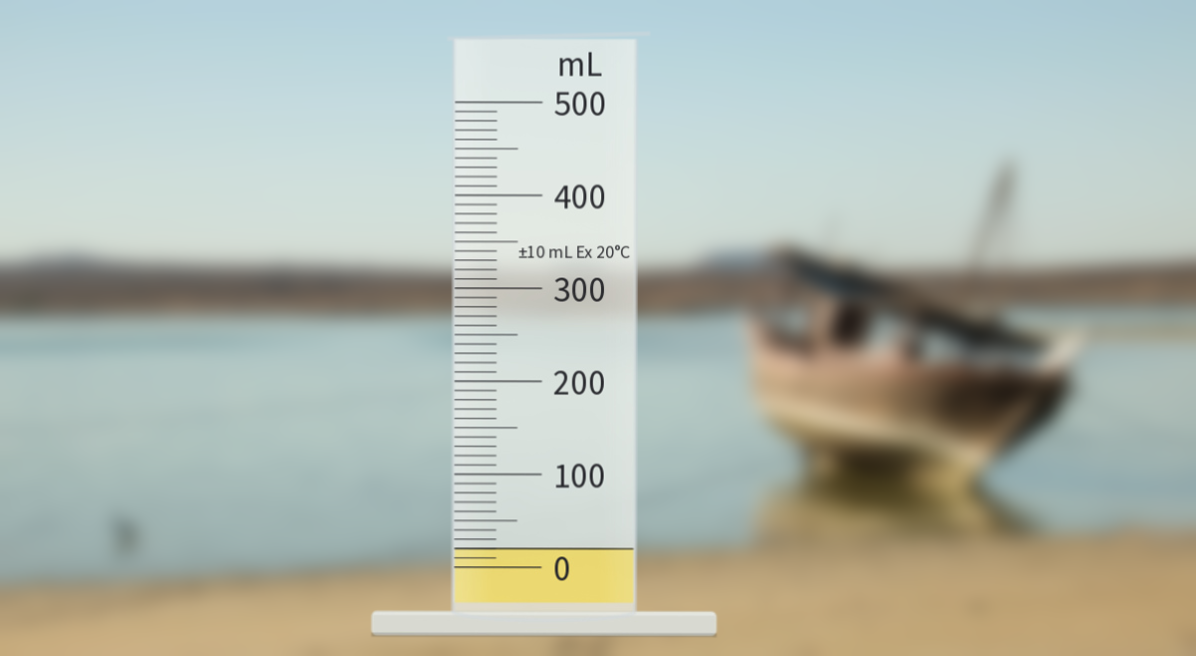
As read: 20
